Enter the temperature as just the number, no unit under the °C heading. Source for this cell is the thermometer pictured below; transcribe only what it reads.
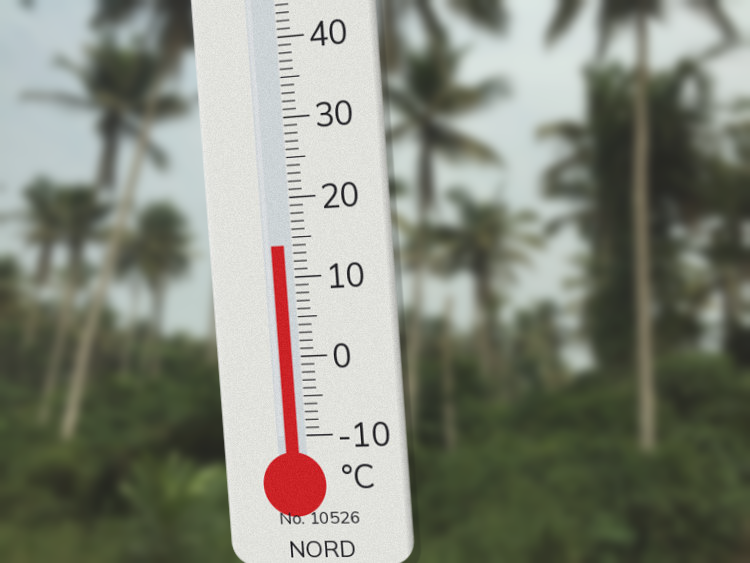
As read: 14
